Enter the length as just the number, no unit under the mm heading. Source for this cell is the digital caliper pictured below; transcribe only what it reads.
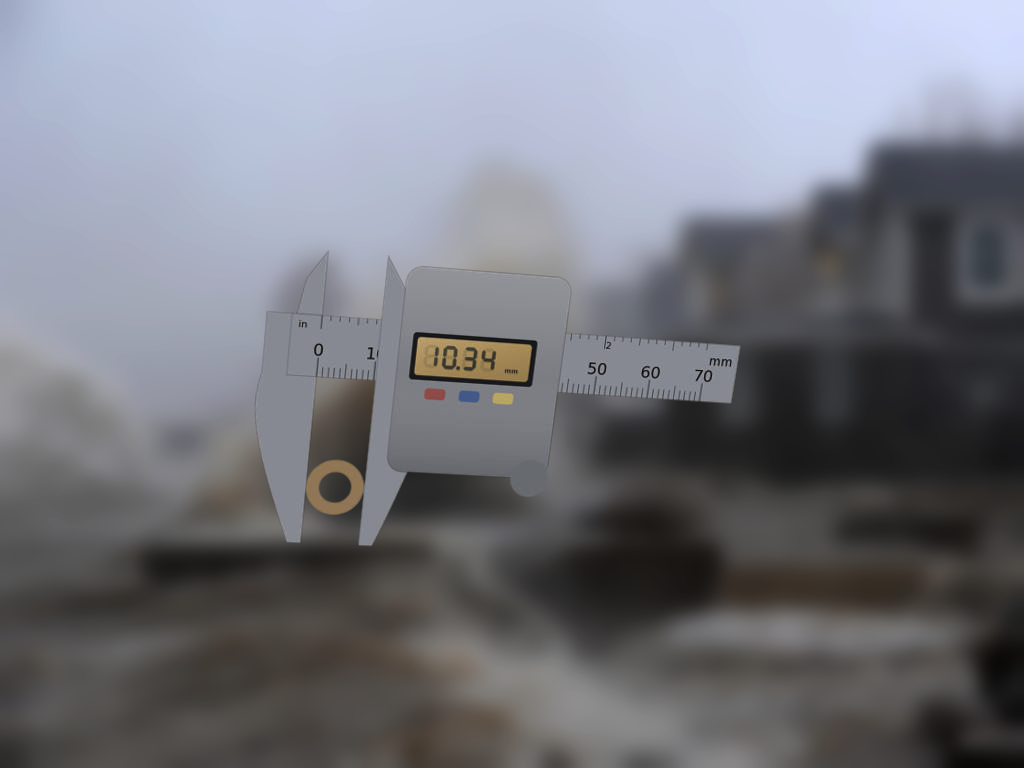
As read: 10.34
